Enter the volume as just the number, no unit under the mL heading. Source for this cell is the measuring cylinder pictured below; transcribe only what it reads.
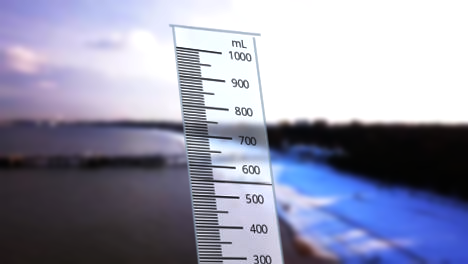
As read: 550
